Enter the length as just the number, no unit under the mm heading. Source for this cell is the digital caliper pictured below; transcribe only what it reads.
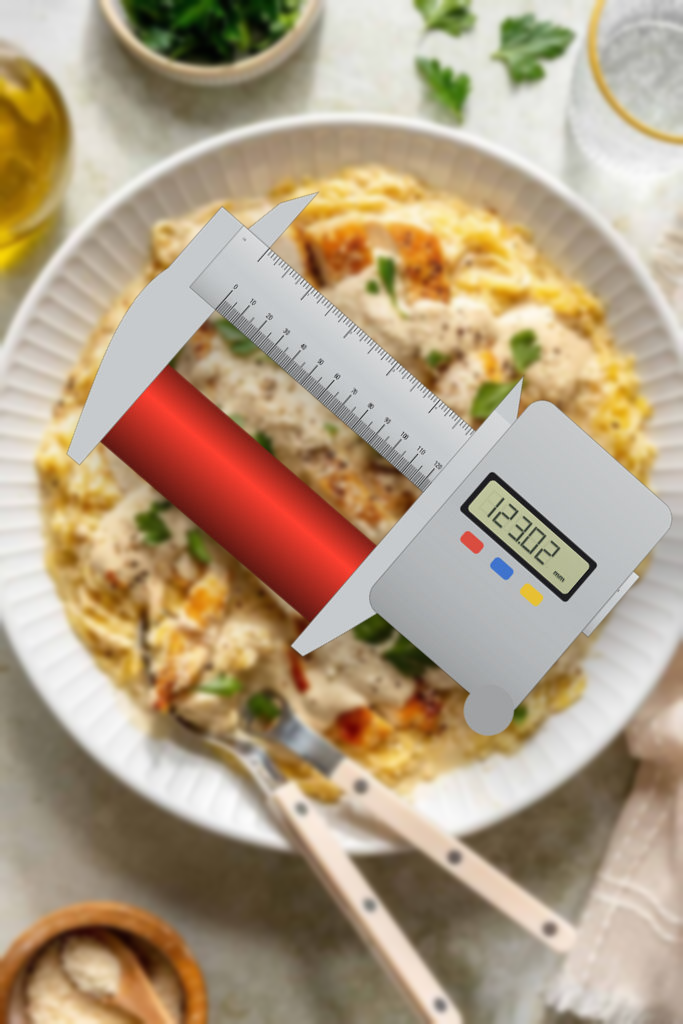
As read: 123.02
